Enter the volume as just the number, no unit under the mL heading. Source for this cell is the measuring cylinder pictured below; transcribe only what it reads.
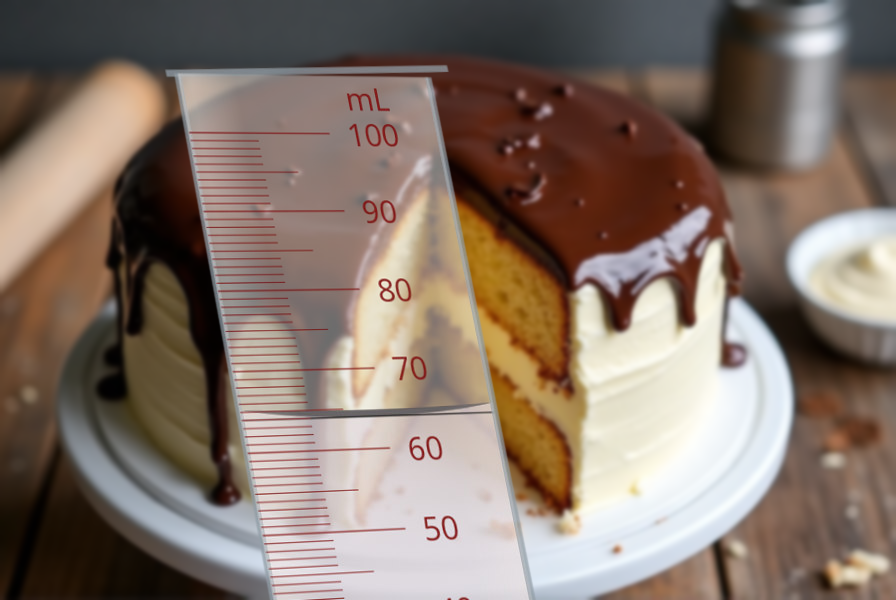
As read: 64
